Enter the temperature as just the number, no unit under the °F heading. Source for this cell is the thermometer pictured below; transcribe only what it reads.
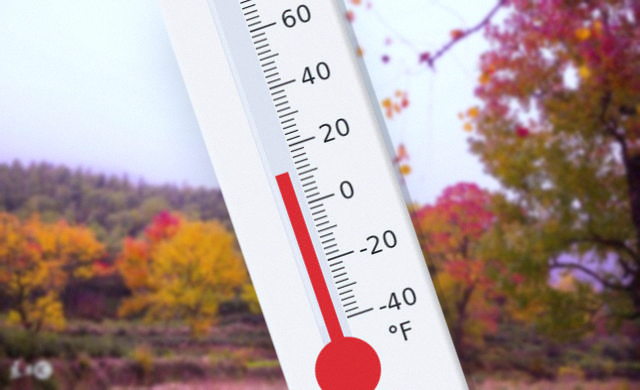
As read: 12
